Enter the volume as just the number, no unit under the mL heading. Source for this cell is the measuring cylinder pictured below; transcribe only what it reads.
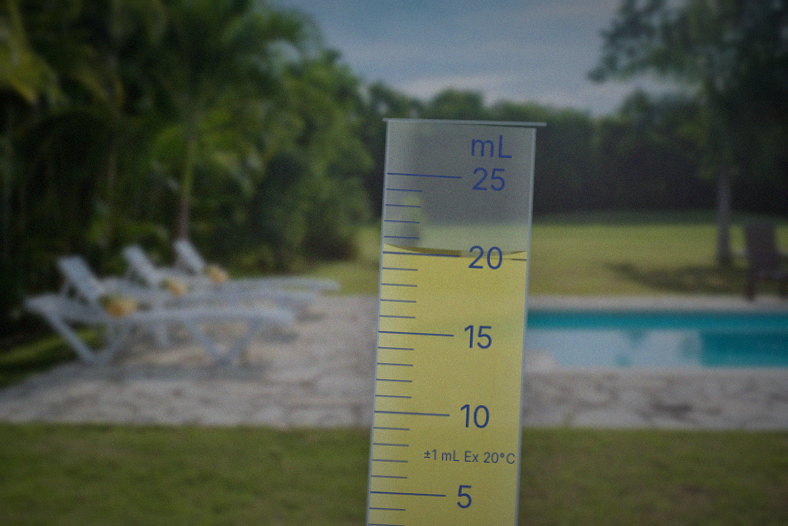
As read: 20
